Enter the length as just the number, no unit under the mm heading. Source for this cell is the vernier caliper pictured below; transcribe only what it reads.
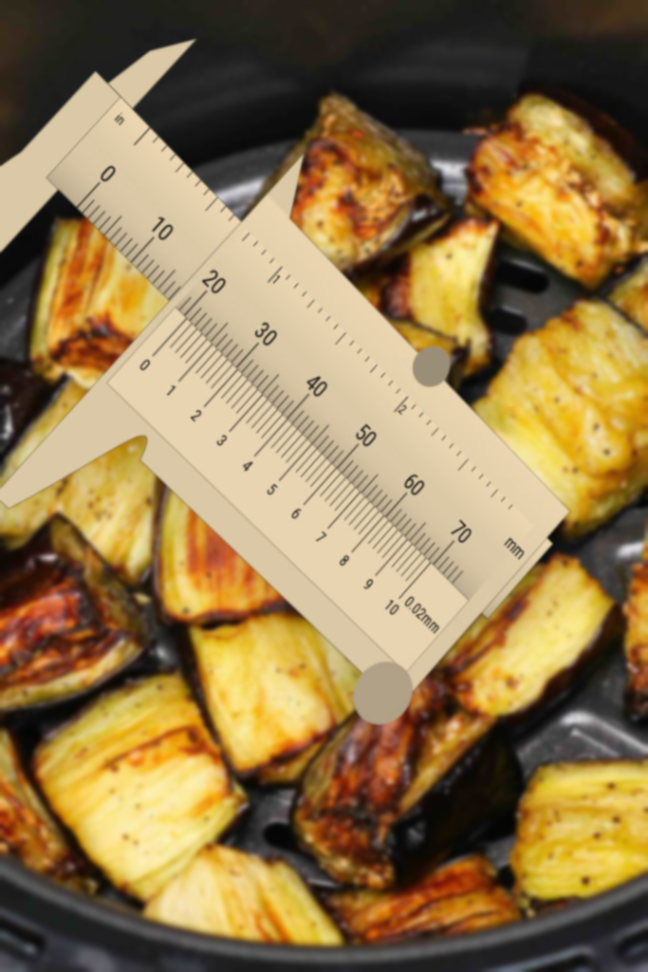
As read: 20.5
